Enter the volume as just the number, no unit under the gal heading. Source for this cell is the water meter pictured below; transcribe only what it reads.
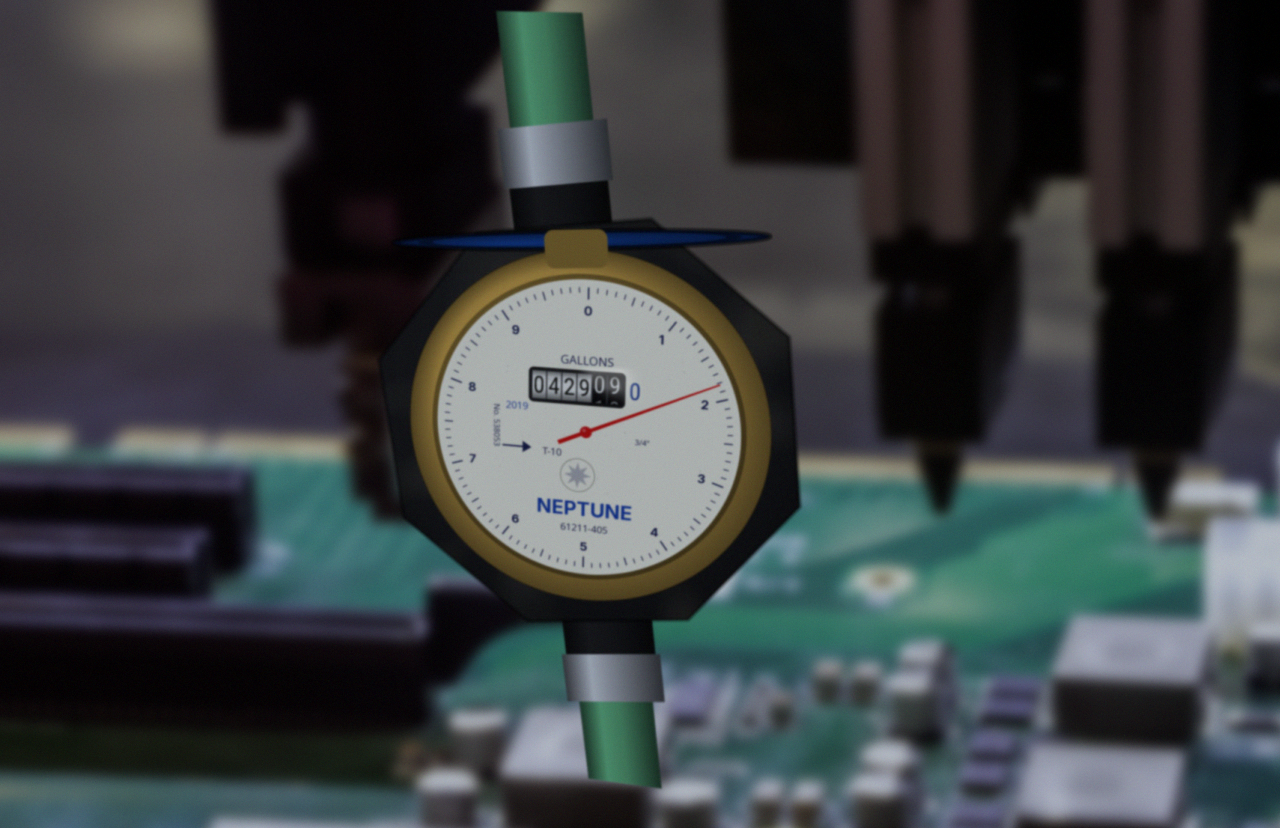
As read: 429091.8
